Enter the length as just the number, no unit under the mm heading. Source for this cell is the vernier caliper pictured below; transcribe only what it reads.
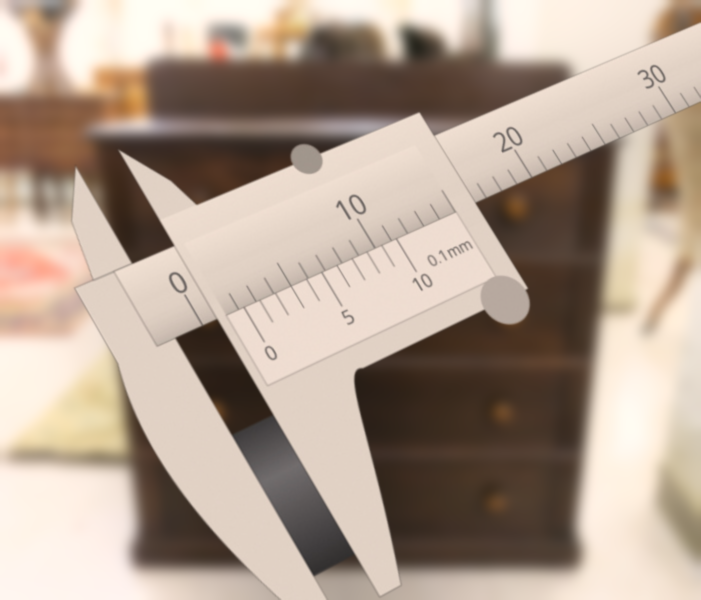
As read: 2.3
